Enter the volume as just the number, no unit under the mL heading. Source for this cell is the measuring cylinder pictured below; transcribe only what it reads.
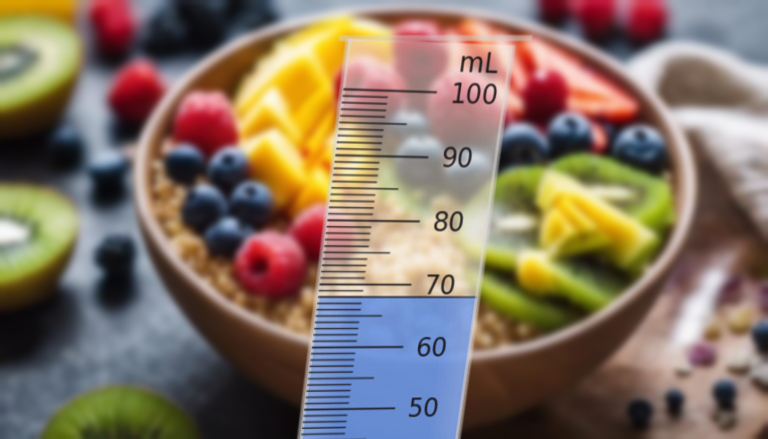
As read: 68
